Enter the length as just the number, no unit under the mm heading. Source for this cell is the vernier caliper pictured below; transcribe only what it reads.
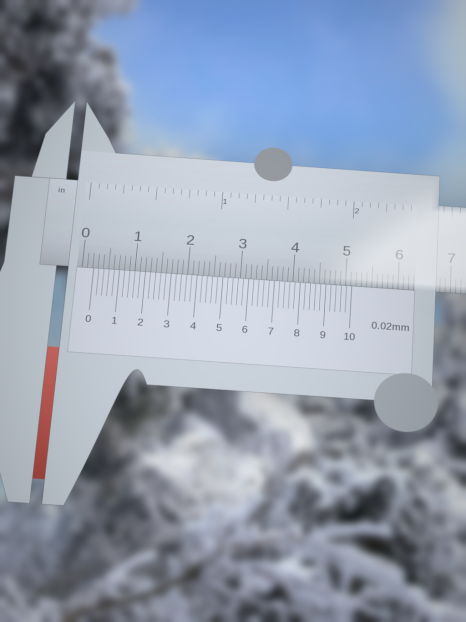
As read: 2.2
